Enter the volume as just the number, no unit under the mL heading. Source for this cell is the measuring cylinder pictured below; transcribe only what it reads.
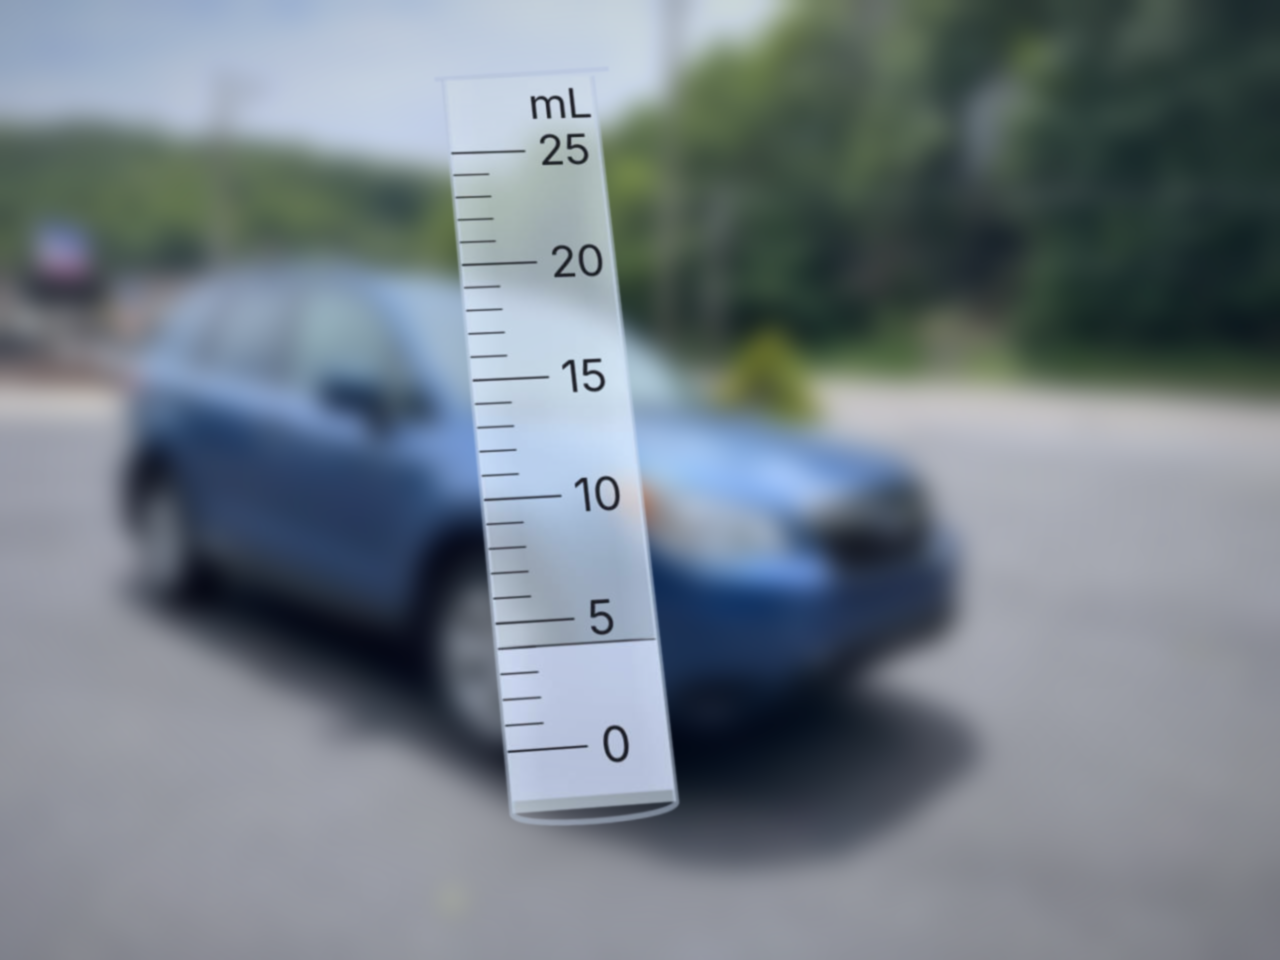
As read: 4
